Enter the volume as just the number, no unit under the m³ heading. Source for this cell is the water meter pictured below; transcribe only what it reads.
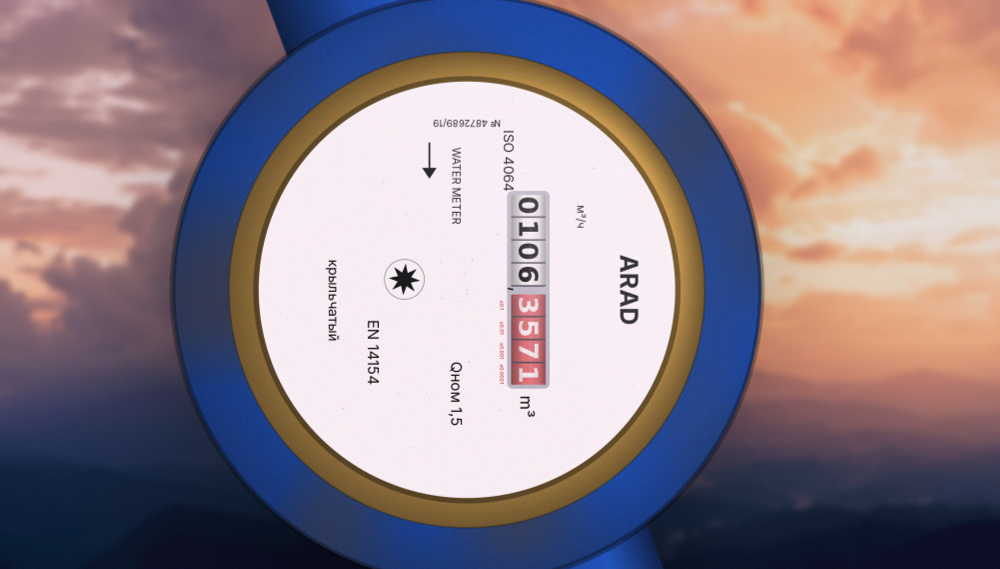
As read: 106.3571
